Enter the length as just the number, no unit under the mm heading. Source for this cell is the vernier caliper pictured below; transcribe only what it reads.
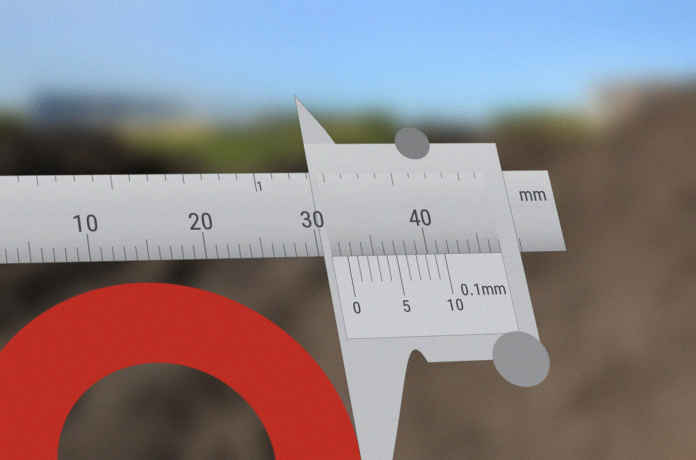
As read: 32.6
